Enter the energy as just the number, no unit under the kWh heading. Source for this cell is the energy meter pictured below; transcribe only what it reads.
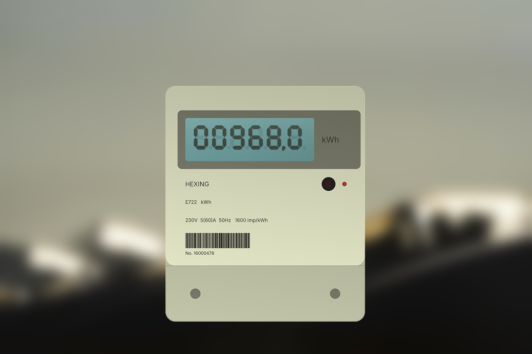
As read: 968.0
